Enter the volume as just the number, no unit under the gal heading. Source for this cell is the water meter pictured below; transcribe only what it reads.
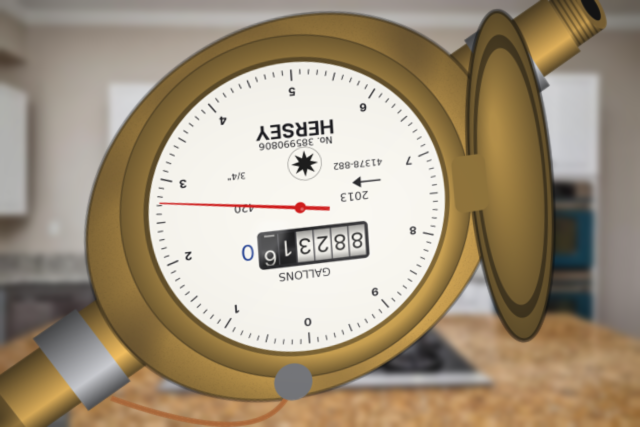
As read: 8823162.7
